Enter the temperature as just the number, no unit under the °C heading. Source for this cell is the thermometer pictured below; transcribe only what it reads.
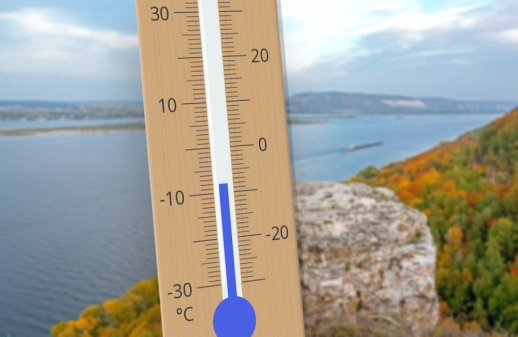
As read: -8
